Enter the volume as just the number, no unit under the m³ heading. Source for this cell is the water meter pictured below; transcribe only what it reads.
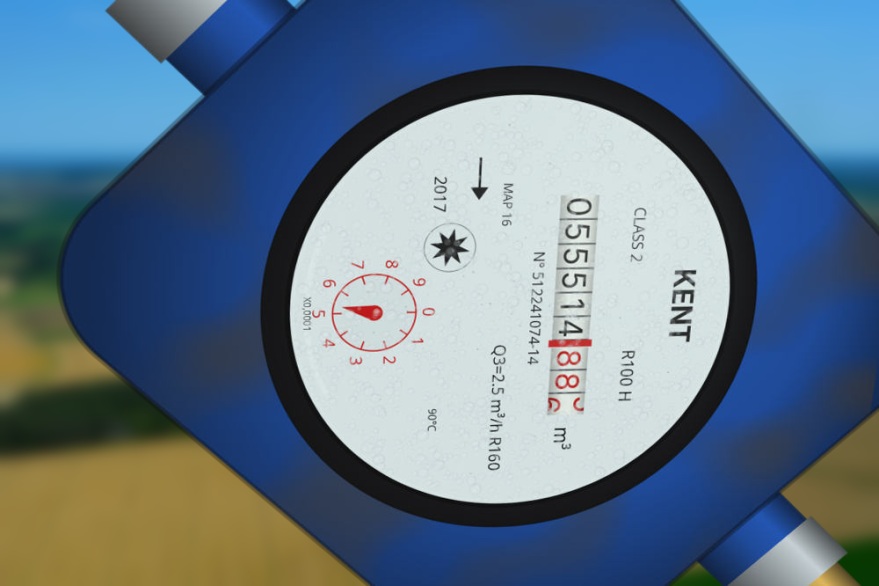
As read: 55514.8855
